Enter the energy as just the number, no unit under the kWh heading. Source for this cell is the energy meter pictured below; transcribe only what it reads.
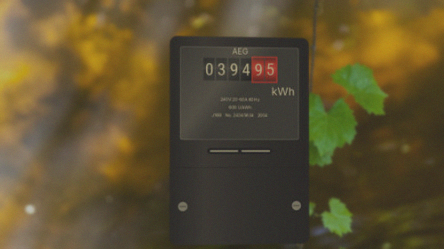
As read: 394.95
